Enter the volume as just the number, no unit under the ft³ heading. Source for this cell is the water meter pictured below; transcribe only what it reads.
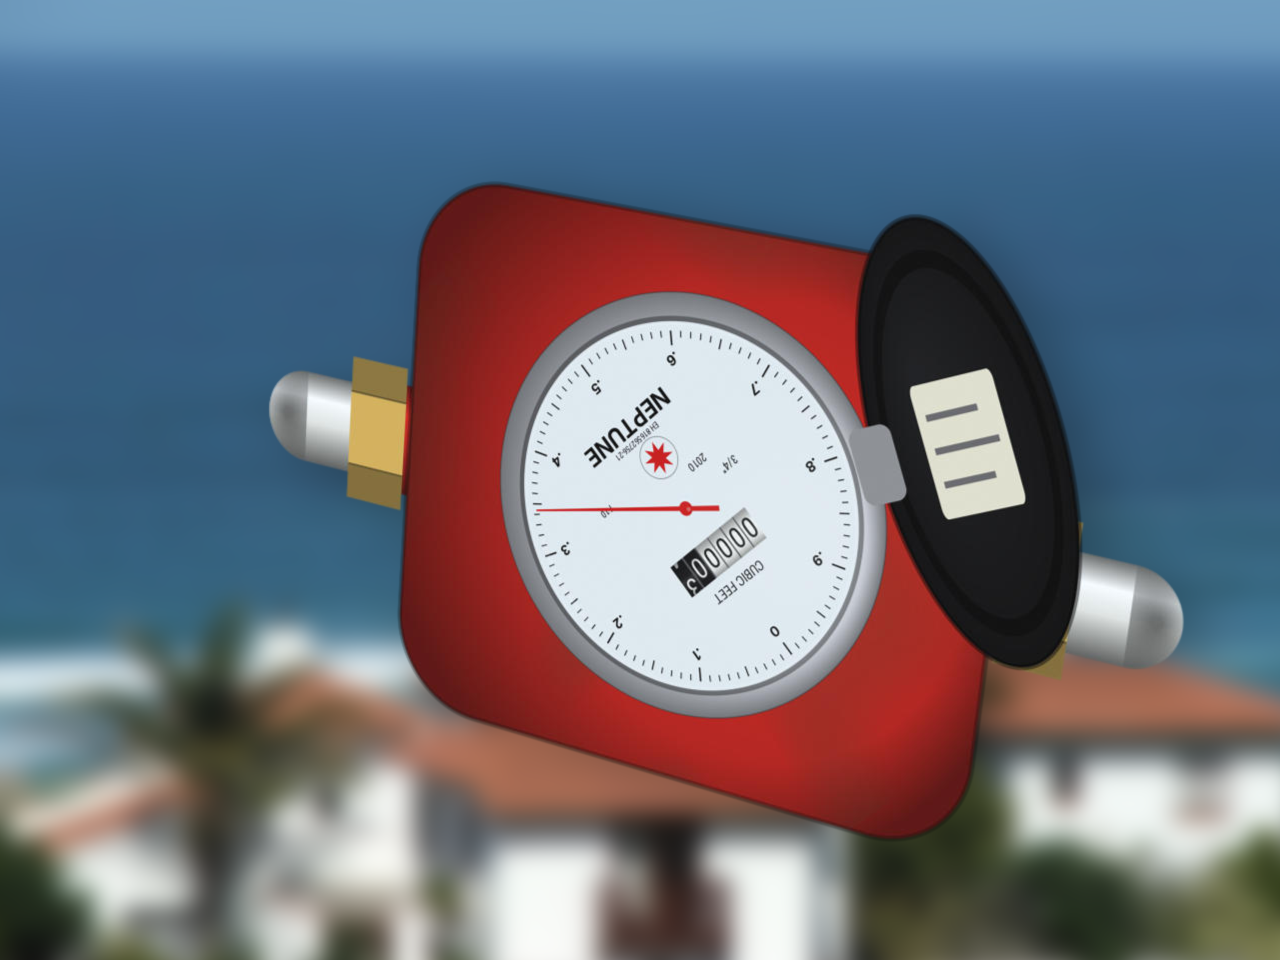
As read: 3.34
